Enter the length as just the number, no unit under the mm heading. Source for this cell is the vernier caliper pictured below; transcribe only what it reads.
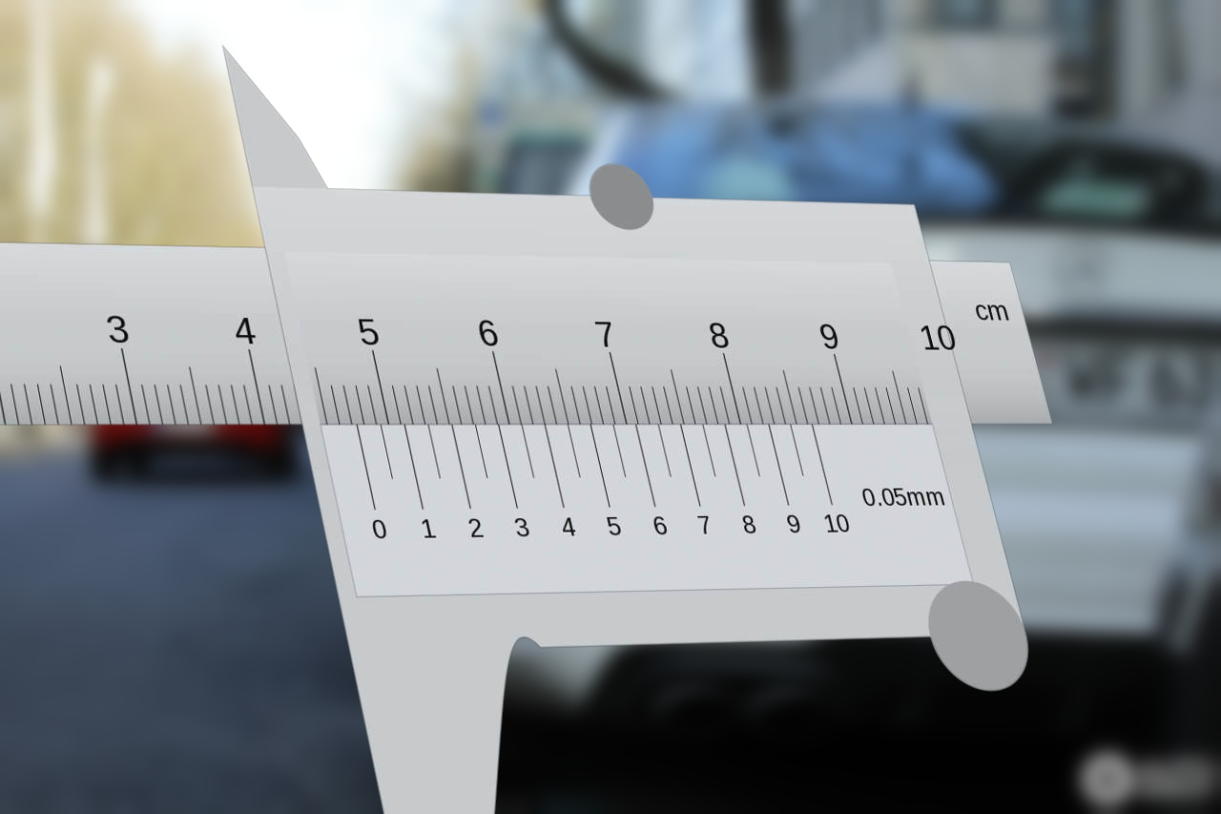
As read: 47.4
